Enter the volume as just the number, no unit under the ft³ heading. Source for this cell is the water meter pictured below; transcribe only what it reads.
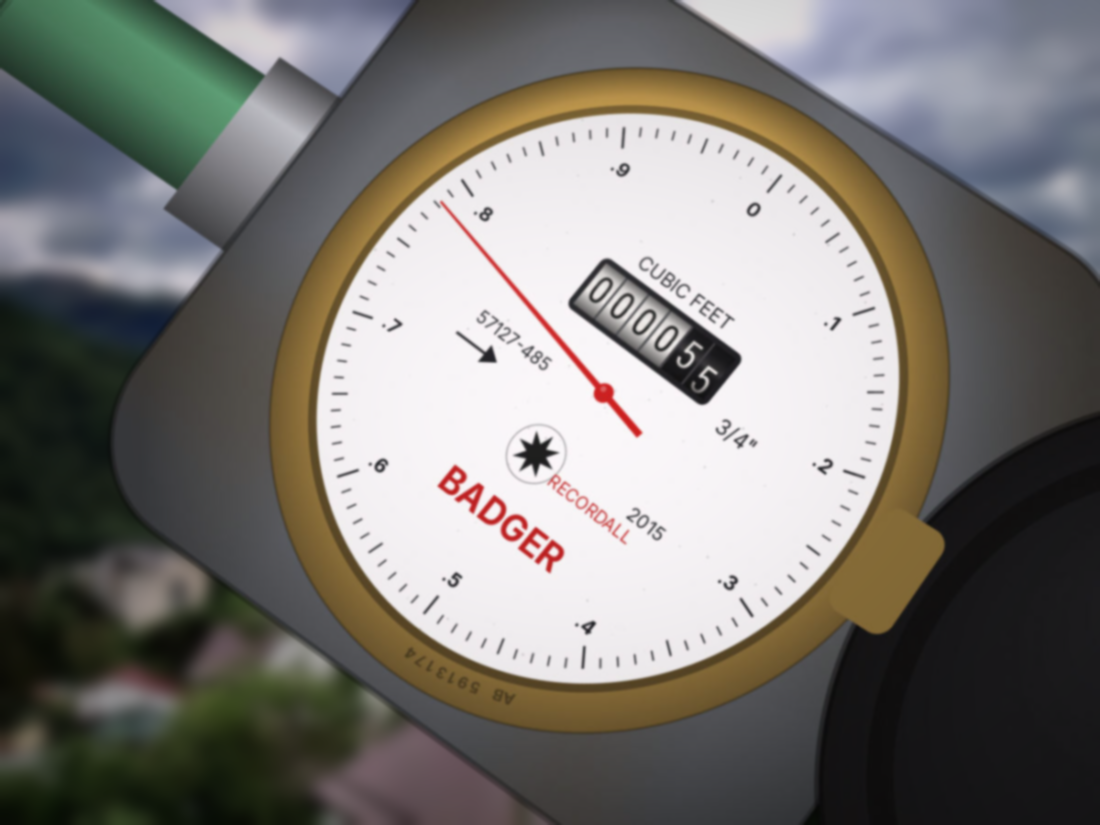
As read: 54.78
